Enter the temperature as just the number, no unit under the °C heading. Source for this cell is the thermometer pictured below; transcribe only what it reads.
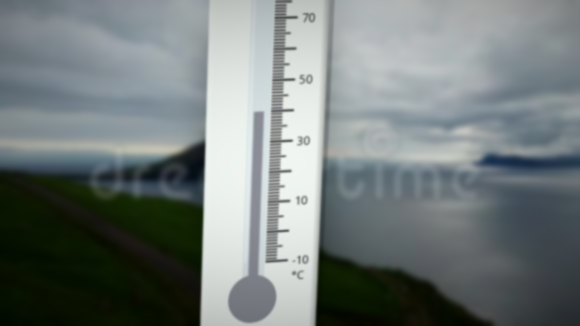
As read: 40
